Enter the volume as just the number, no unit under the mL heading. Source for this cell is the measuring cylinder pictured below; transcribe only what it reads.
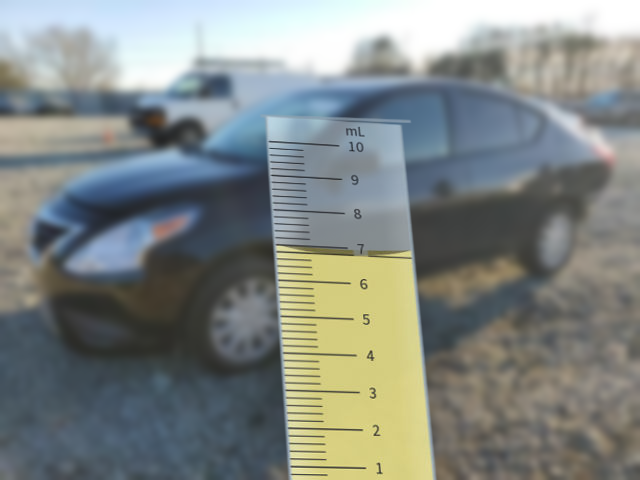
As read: 6.8
